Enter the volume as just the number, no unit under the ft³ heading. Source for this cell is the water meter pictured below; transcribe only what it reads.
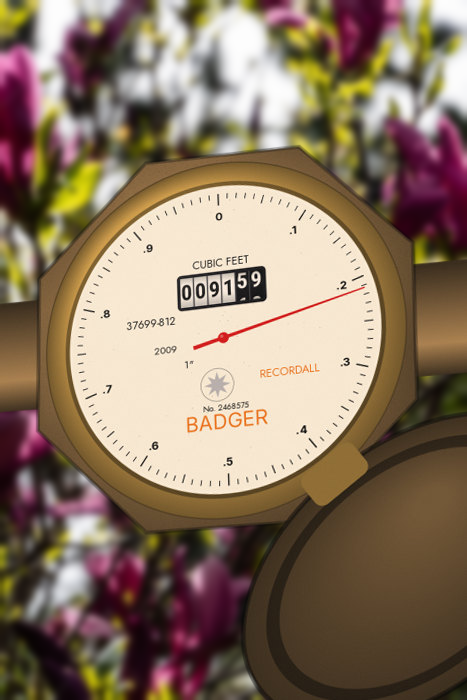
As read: 9159.21
